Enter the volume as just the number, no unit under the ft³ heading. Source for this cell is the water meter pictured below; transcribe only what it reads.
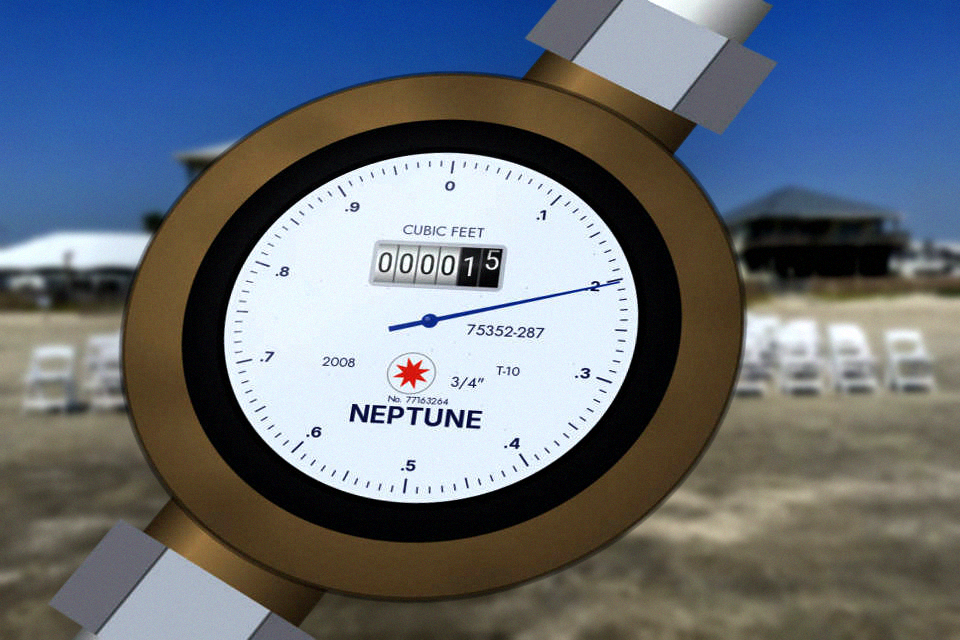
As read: 15.20
